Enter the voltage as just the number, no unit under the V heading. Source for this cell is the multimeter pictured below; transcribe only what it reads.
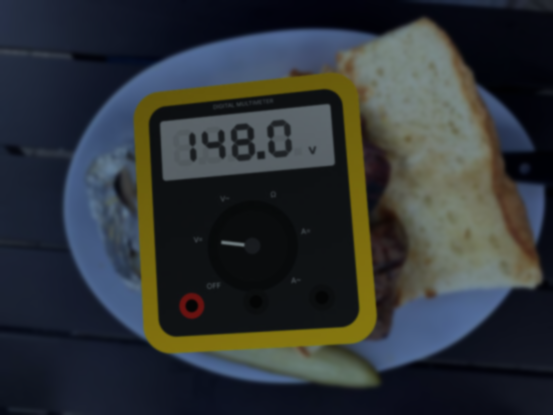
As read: 148.0
